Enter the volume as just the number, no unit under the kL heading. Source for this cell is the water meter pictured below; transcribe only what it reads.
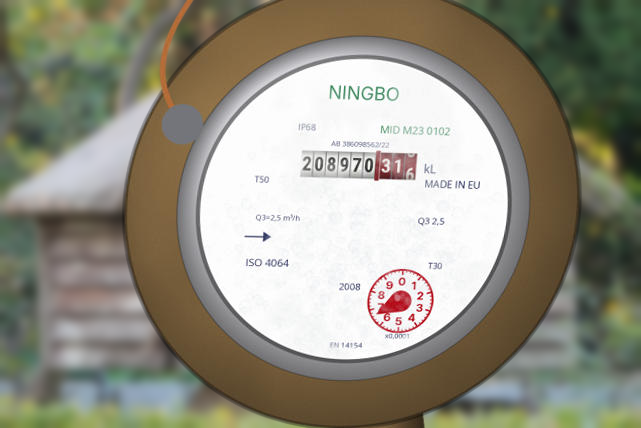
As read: 208970.3156
